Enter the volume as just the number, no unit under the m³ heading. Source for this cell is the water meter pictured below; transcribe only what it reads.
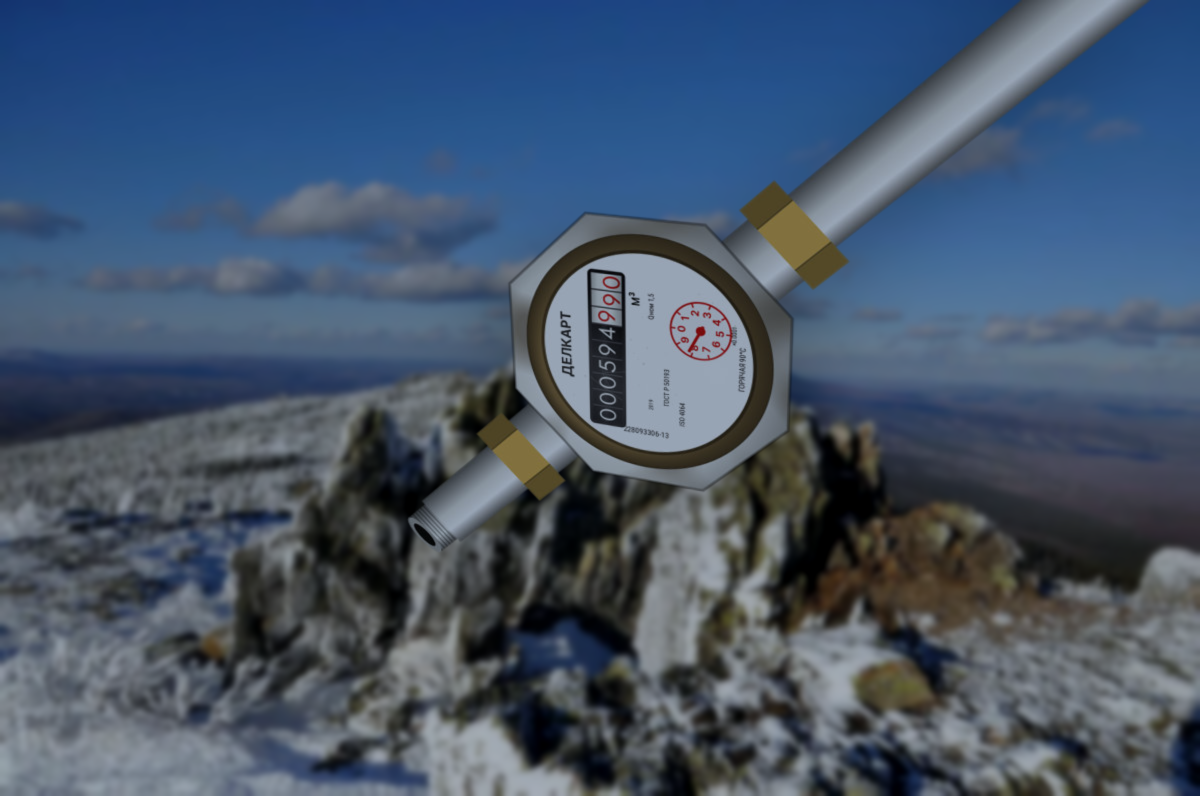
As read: 594.9898
